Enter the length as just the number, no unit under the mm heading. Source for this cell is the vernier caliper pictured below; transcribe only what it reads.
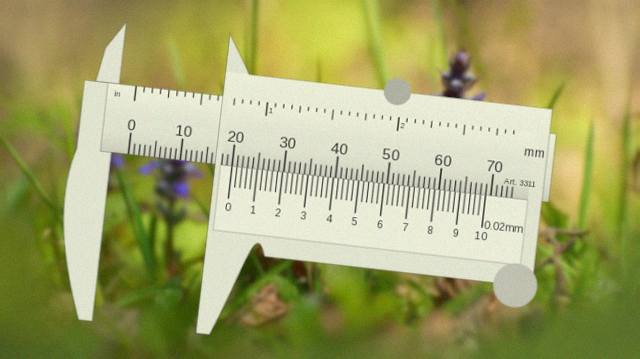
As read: 20.0
